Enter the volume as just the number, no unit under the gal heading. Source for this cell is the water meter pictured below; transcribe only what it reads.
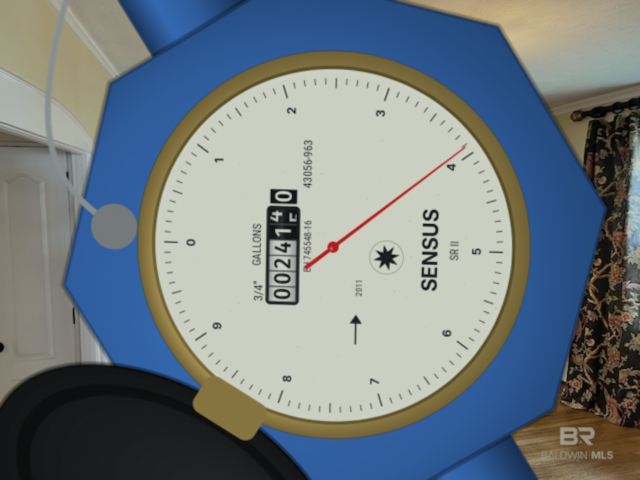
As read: 24143.9
